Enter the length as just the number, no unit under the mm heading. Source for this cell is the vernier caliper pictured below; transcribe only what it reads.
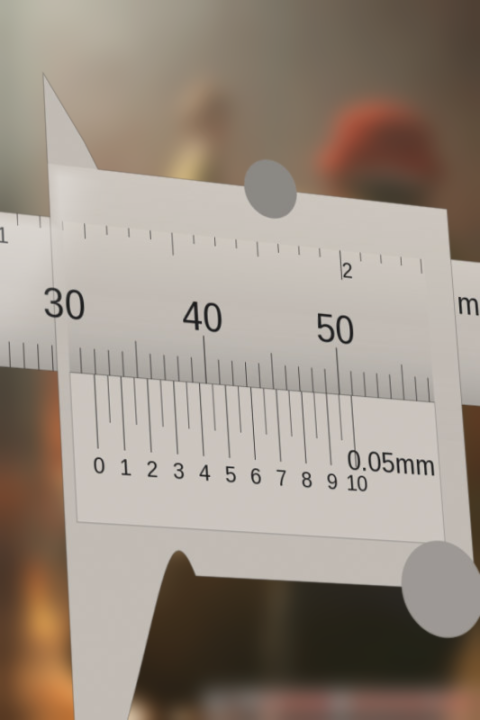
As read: 31.9
